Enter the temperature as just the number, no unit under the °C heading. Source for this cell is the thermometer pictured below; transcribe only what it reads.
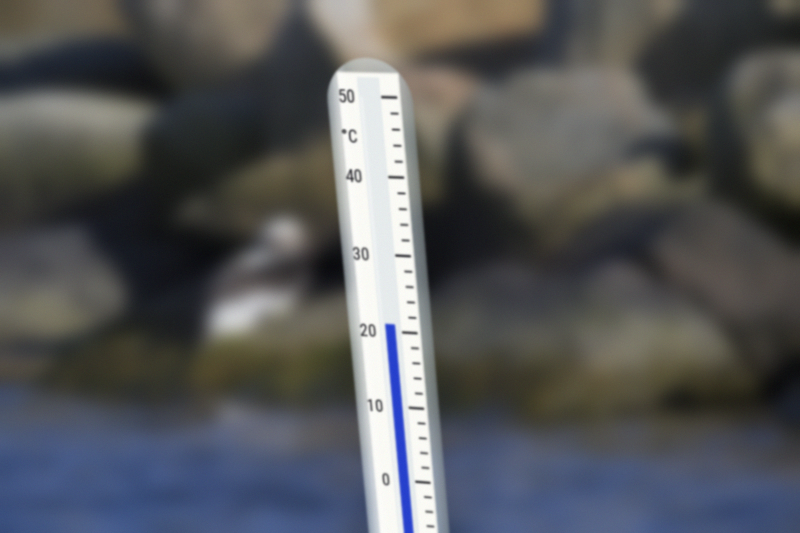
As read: 21
